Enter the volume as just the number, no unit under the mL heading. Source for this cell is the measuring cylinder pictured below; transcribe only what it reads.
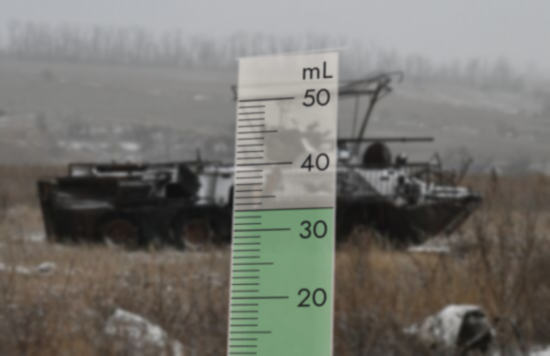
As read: 33
